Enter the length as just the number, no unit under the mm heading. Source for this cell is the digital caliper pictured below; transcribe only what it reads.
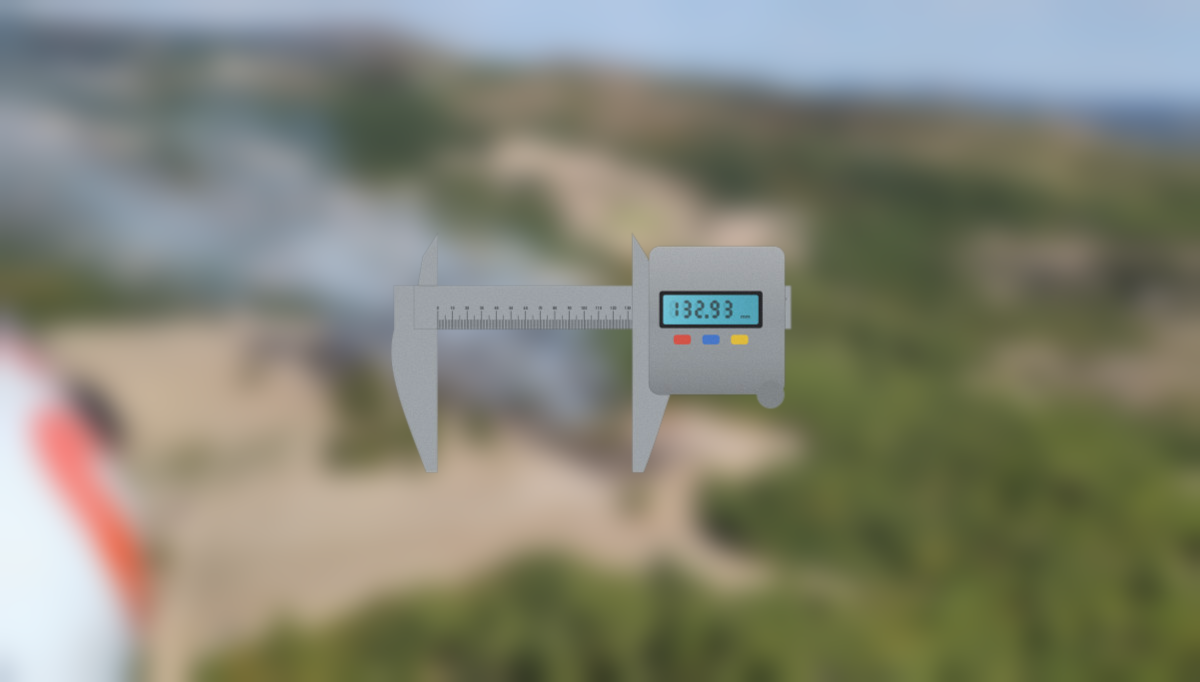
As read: 132.93
